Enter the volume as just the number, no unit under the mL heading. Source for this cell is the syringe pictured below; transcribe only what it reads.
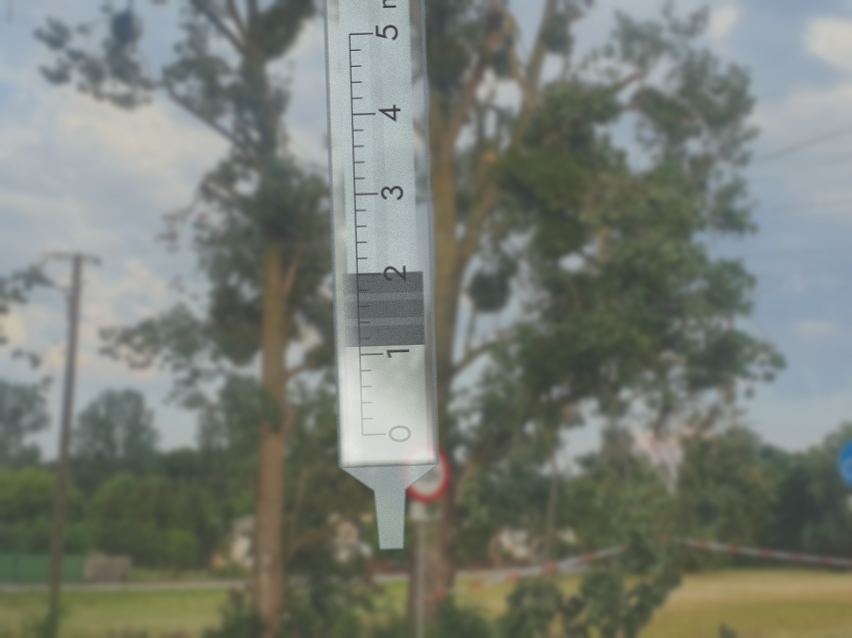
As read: 1.1
